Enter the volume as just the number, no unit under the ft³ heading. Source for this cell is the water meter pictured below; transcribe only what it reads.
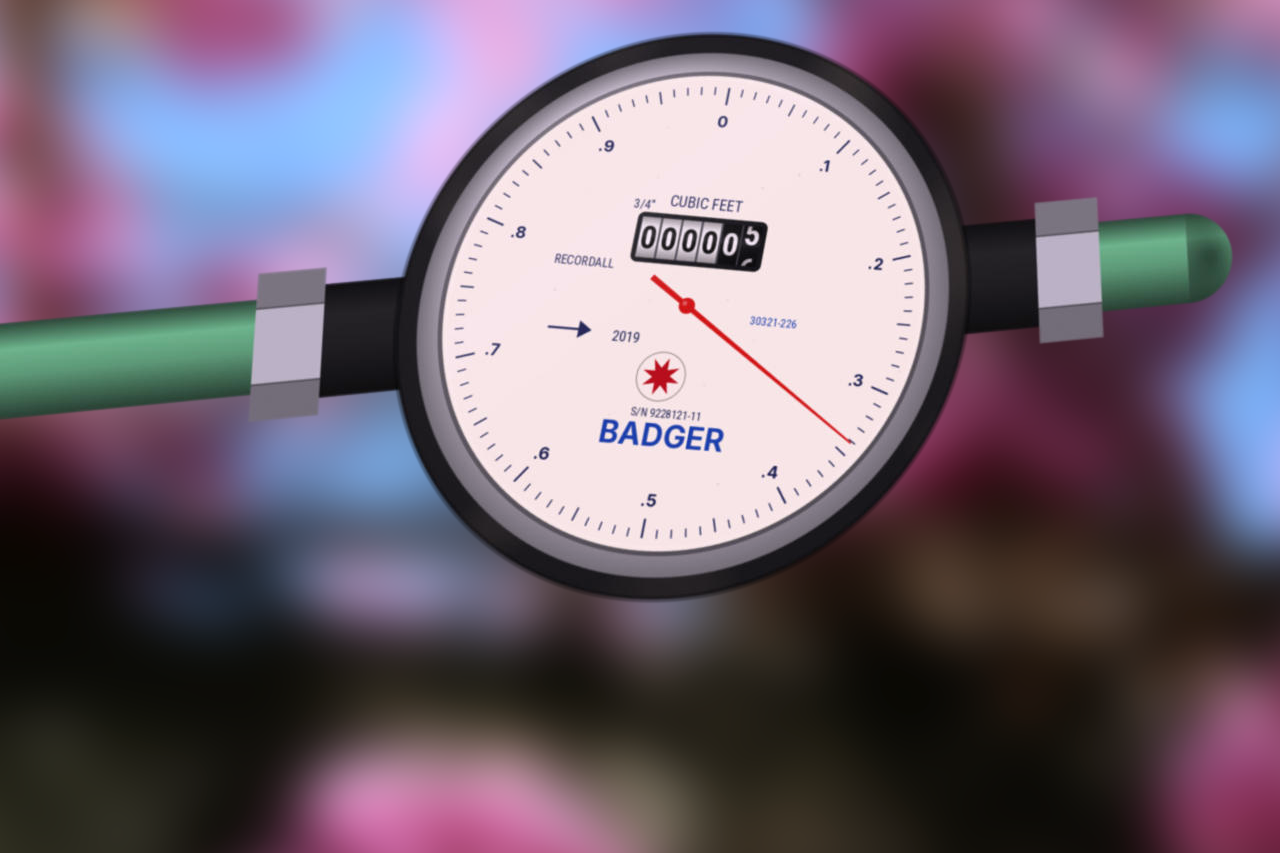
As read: 5.34
